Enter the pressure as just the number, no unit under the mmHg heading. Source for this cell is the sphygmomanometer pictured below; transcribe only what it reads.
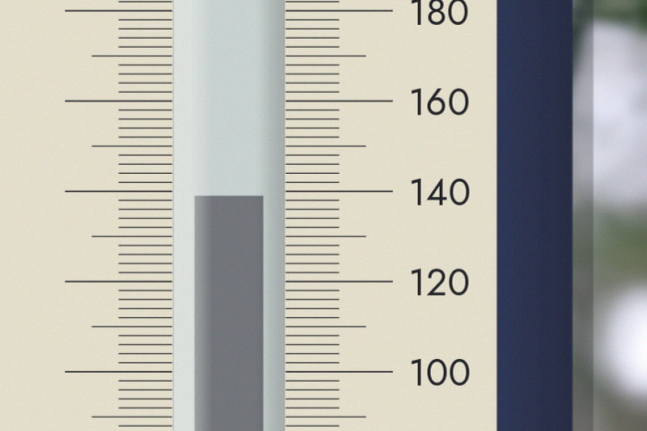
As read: 139
